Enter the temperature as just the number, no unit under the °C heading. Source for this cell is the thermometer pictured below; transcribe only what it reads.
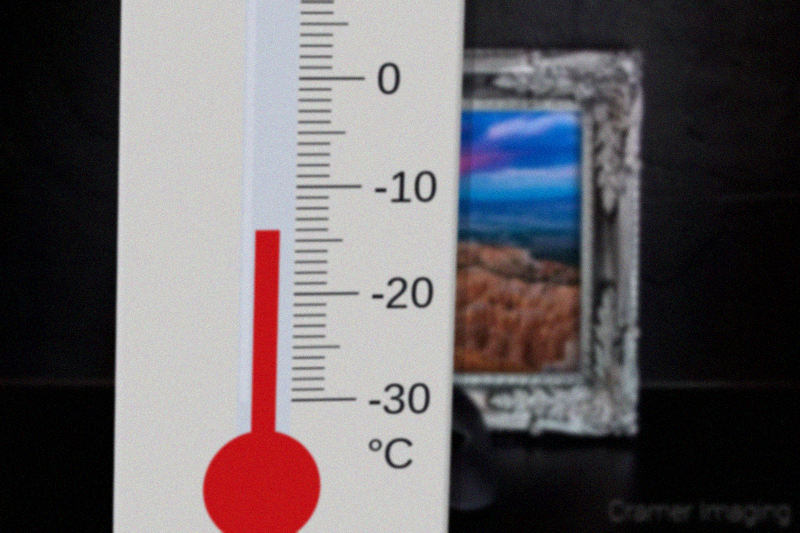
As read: -14
